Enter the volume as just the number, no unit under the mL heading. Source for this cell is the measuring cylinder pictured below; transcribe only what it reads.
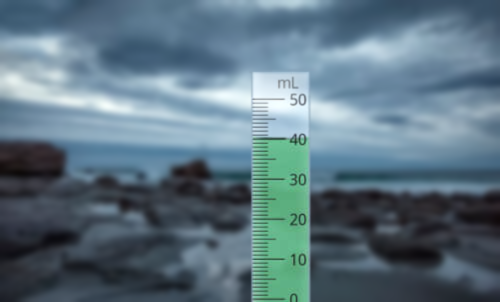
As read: 40
